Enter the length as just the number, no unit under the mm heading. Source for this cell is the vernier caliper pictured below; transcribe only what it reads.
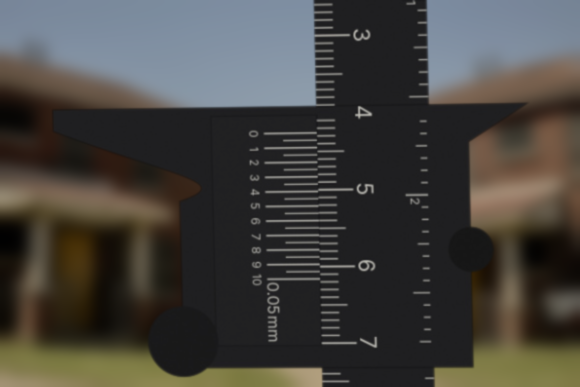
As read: 42.6
